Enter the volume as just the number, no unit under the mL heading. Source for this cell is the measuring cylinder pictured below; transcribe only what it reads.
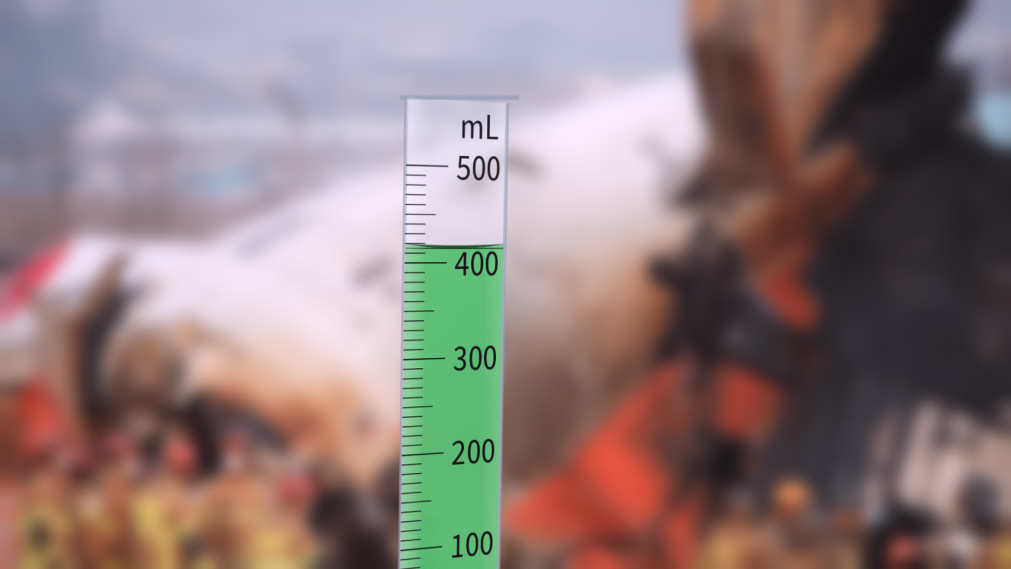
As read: 415
